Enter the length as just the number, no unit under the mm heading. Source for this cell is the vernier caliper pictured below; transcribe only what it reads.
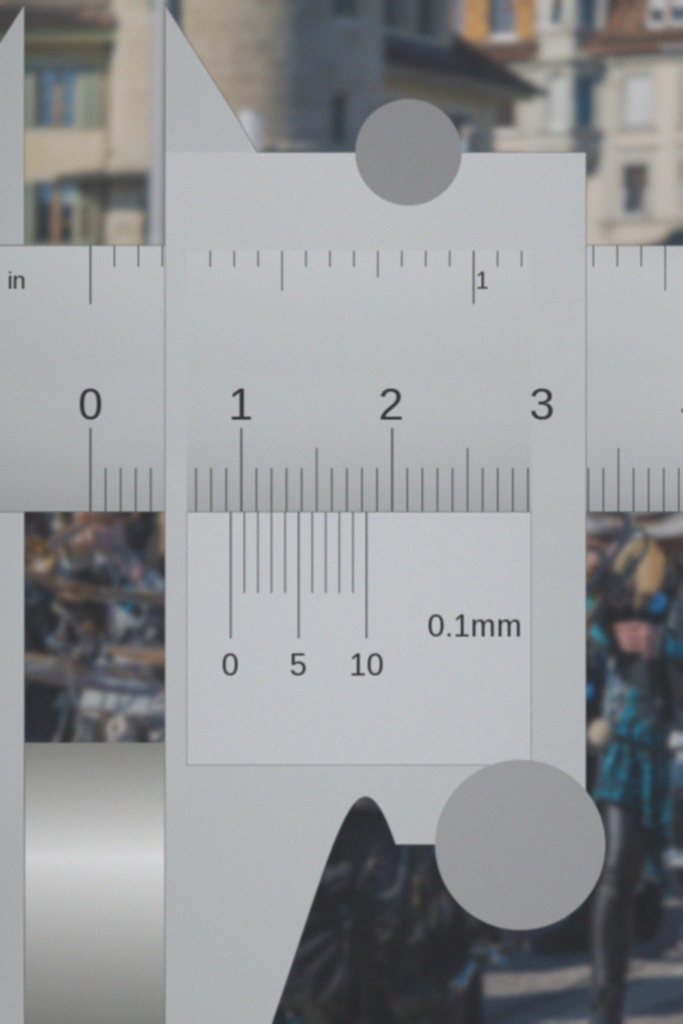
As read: 9.3
